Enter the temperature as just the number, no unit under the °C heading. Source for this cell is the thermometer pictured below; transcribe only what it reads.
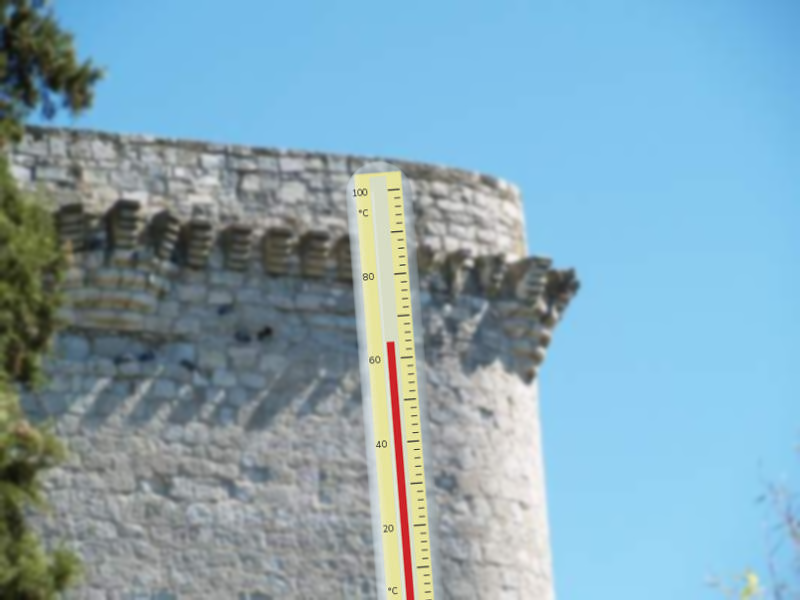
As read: 64
